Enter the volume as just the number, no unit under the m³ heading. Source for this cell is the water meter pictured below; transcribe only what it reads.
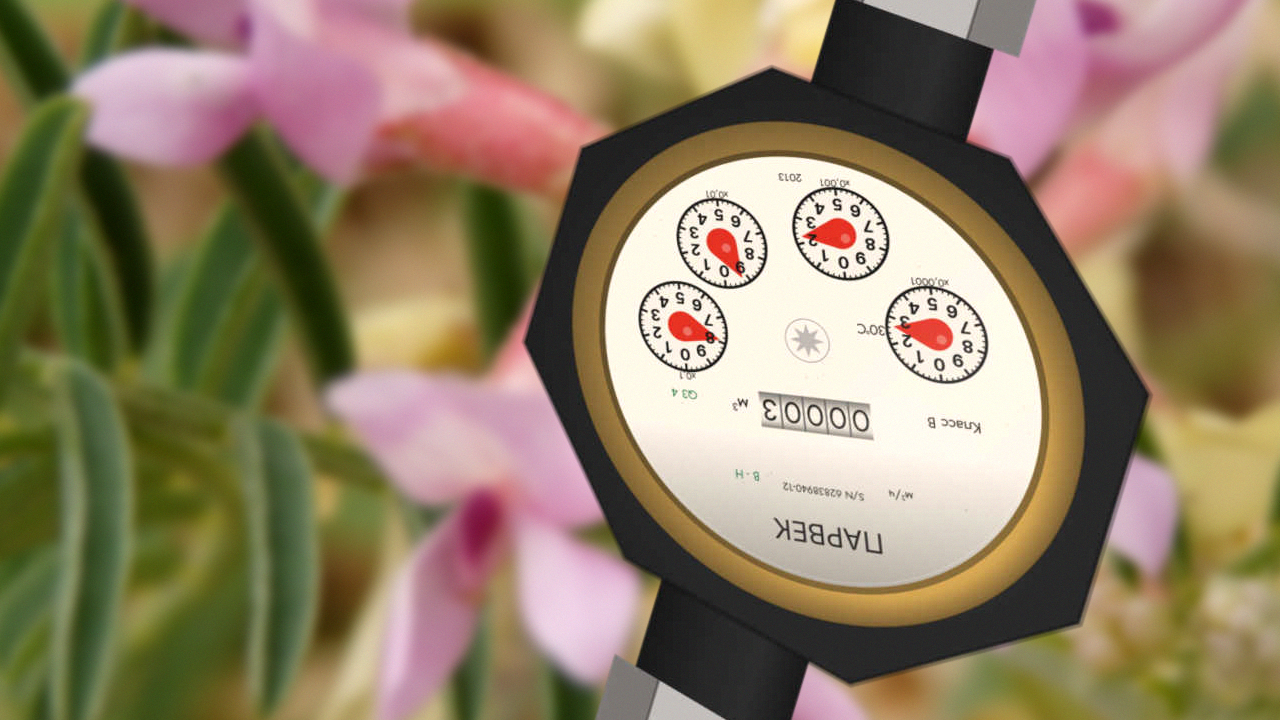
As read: 3.7922
